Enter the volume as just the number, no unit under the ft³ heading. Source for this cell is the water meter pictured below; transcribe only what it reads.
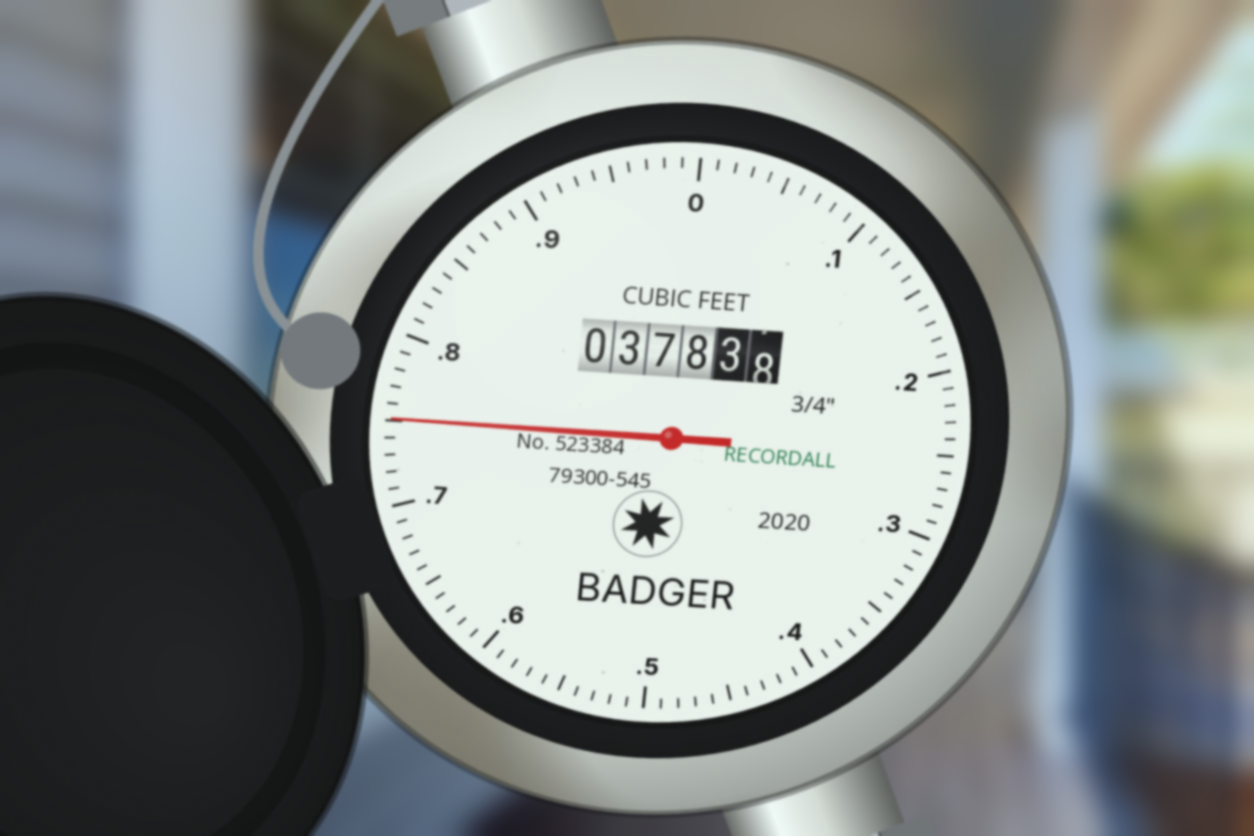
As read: 37837.75
